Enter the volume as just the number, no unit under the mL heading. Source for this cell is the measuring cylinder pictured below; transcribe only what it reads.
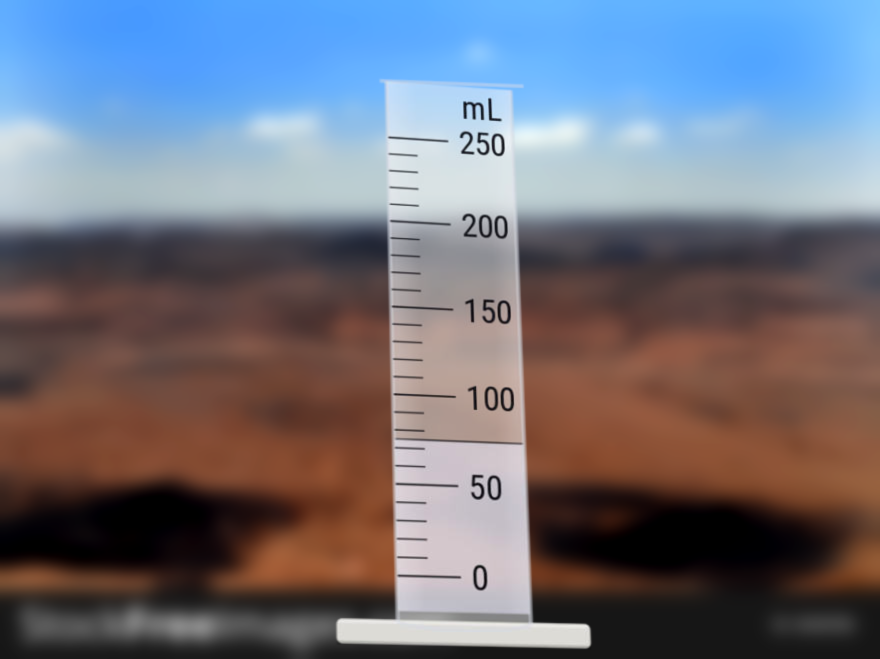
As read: 75
